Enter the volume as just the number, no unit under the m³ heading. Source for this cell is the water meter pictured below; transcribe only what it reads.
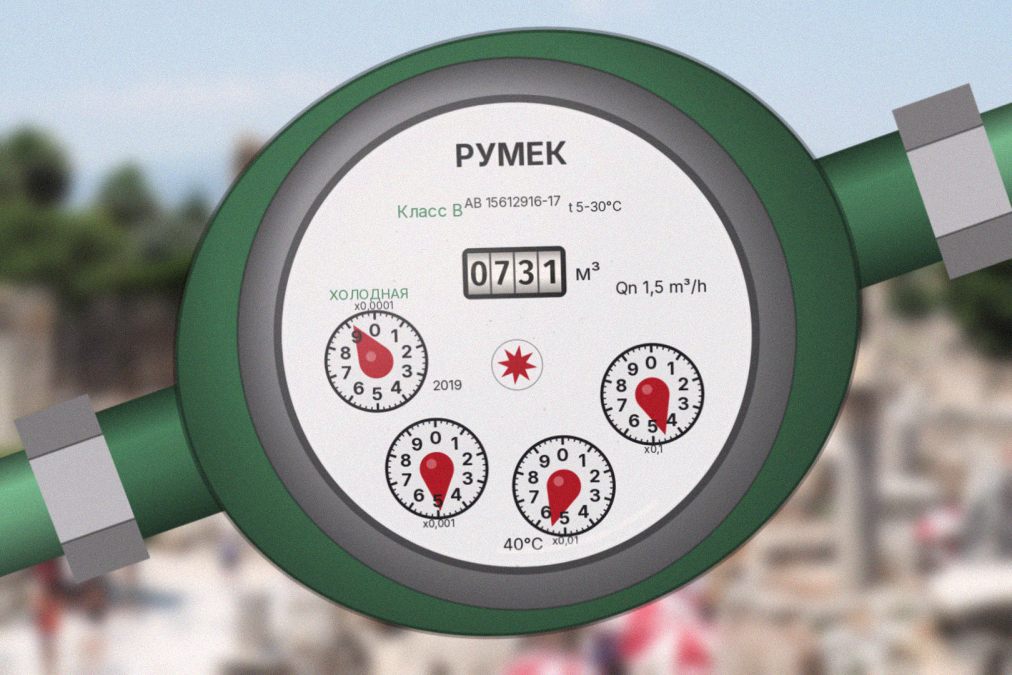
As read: 731.4549
